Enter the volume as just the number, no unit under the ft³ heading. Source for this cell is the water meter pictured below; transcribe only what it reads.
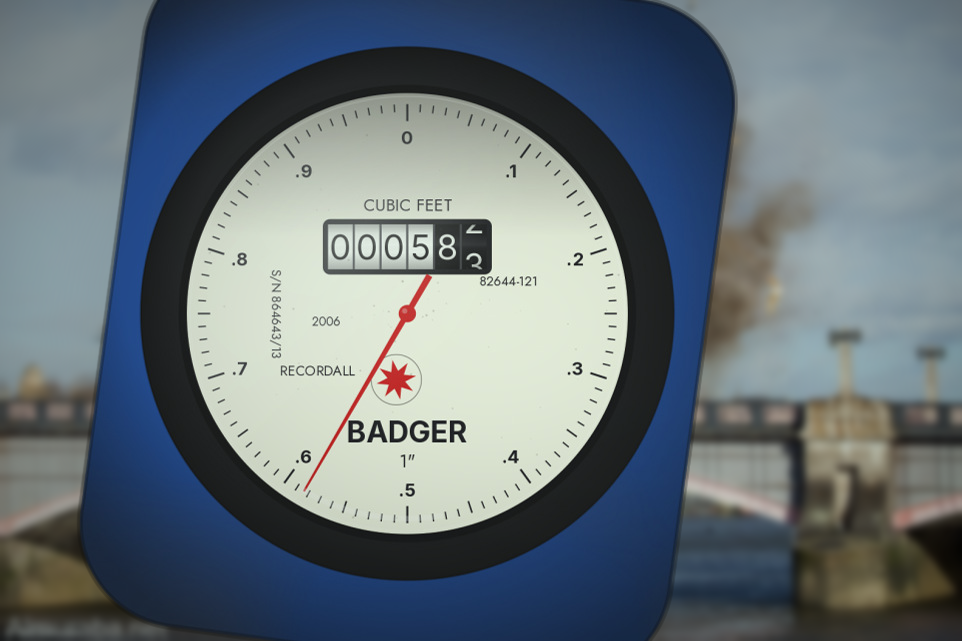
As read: 582.58
